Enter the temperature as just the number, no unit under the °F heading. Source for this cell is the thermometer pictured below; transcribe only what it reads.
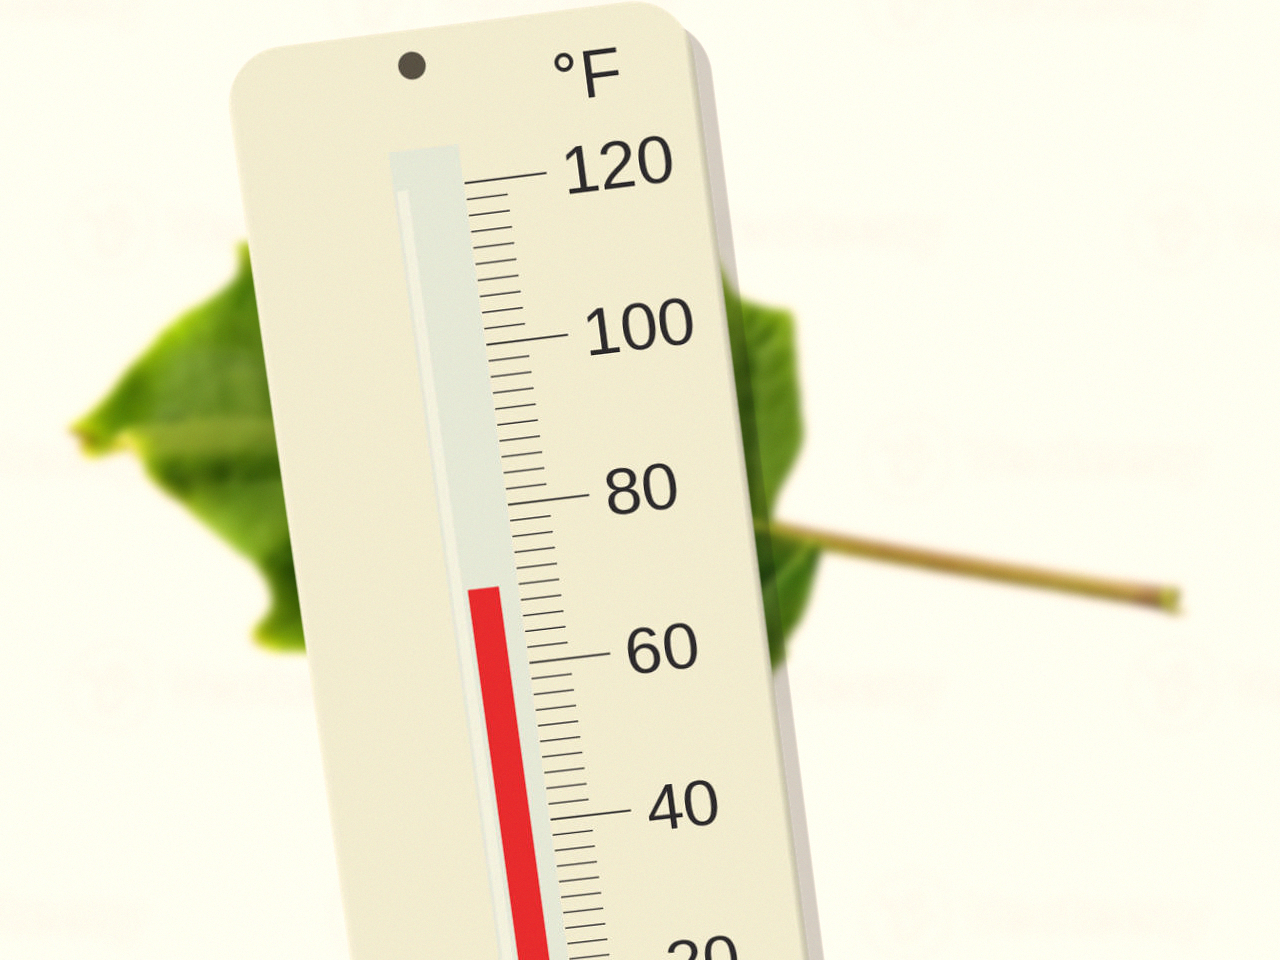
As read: 70
